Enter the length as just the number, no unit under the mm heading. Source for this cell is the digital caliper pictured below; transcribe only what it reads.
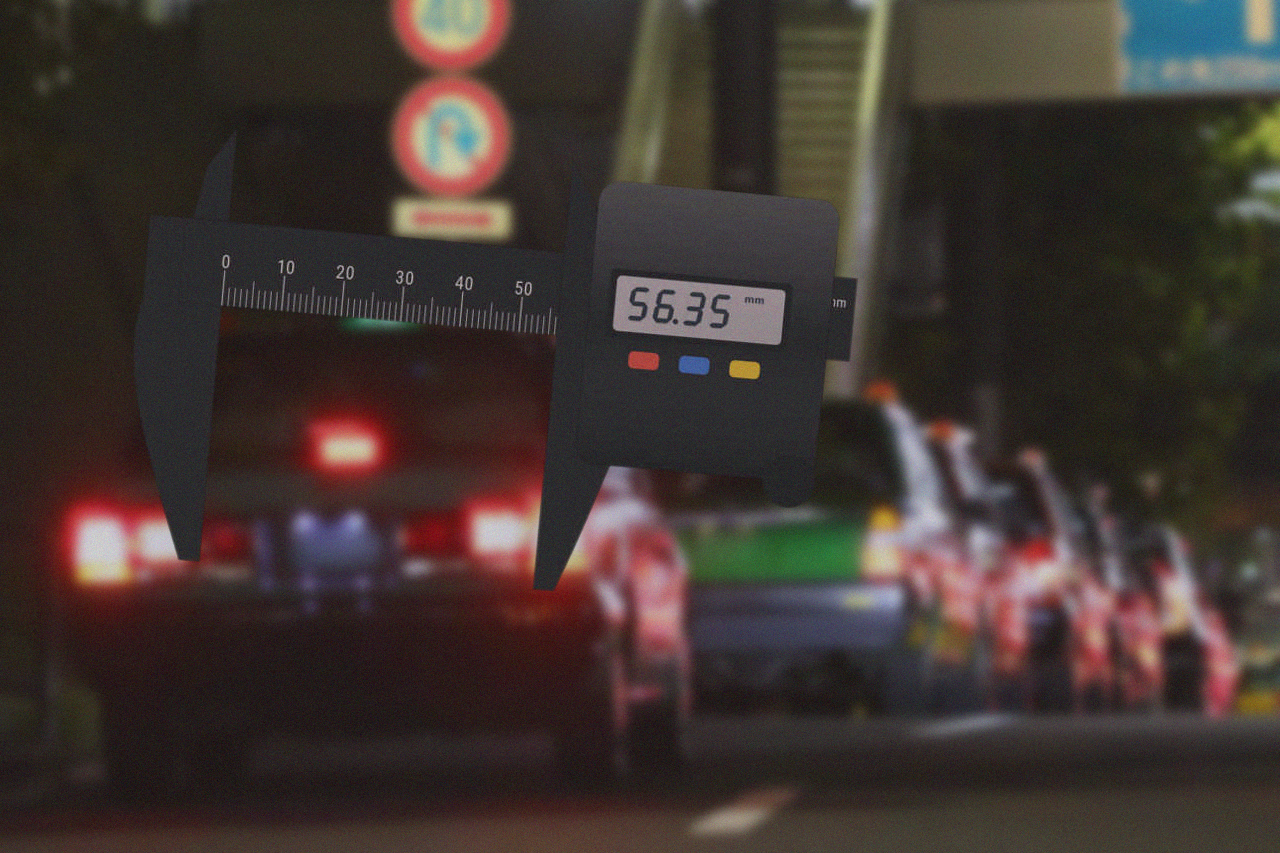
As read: 56.35
